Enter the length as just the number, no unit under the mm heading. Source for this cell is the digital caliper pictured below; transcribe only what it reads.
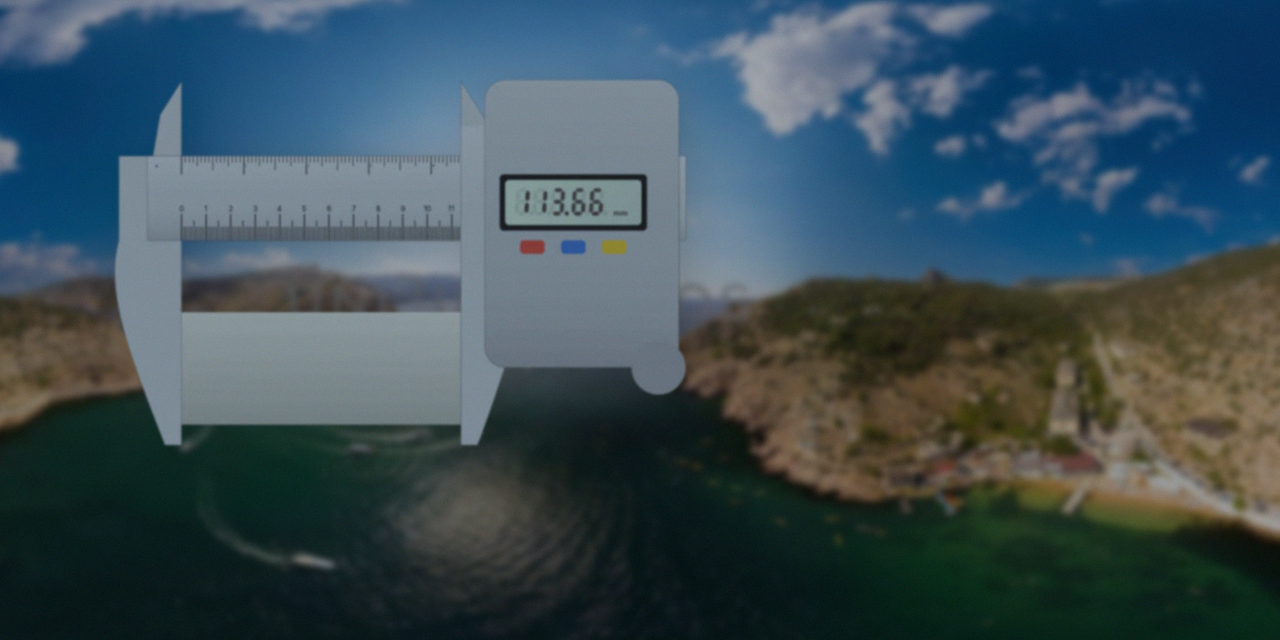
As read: 113.66
